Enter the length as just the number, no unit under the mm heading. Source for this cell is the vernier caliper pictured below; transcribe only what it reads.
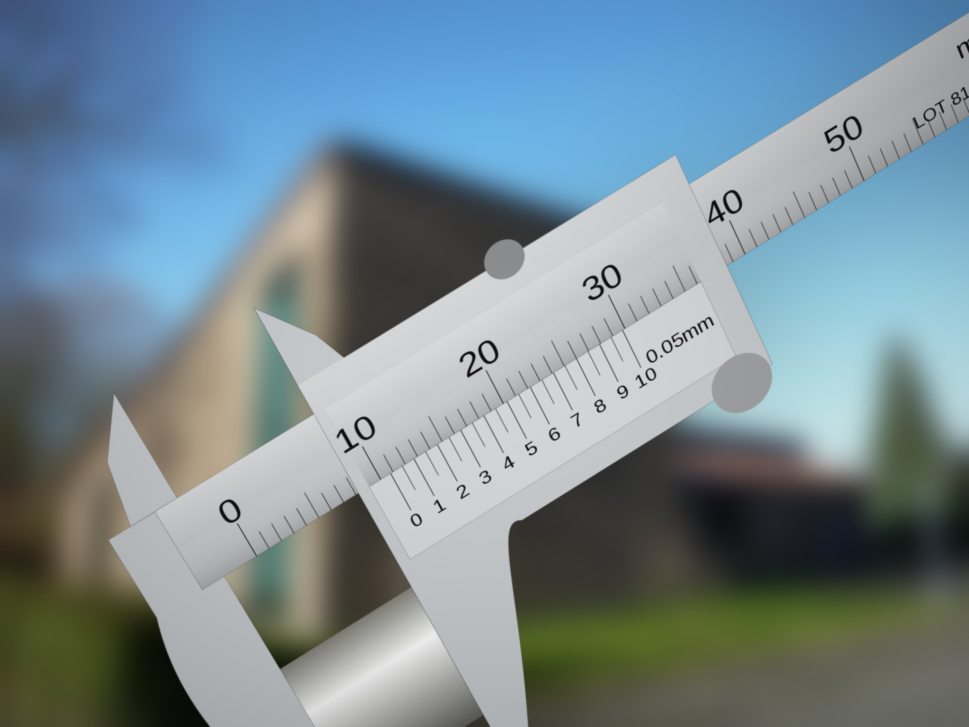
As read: 10.8
